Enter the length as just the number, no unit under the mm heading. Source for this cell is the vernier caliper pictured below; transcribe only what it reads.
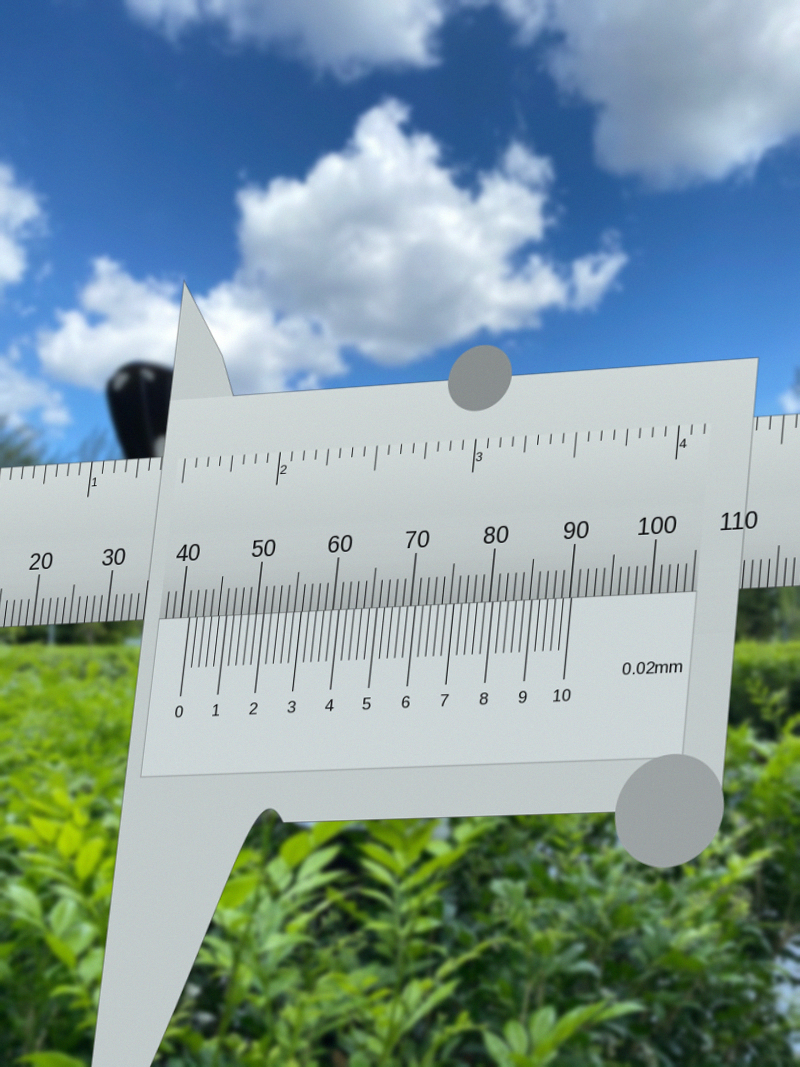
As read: 41.2
